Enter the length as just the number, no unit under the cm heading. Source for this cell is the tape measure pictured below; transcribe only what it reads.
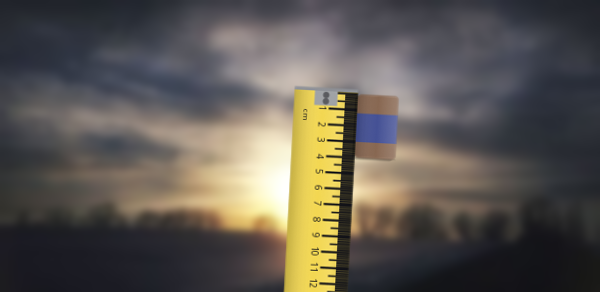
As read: 4
